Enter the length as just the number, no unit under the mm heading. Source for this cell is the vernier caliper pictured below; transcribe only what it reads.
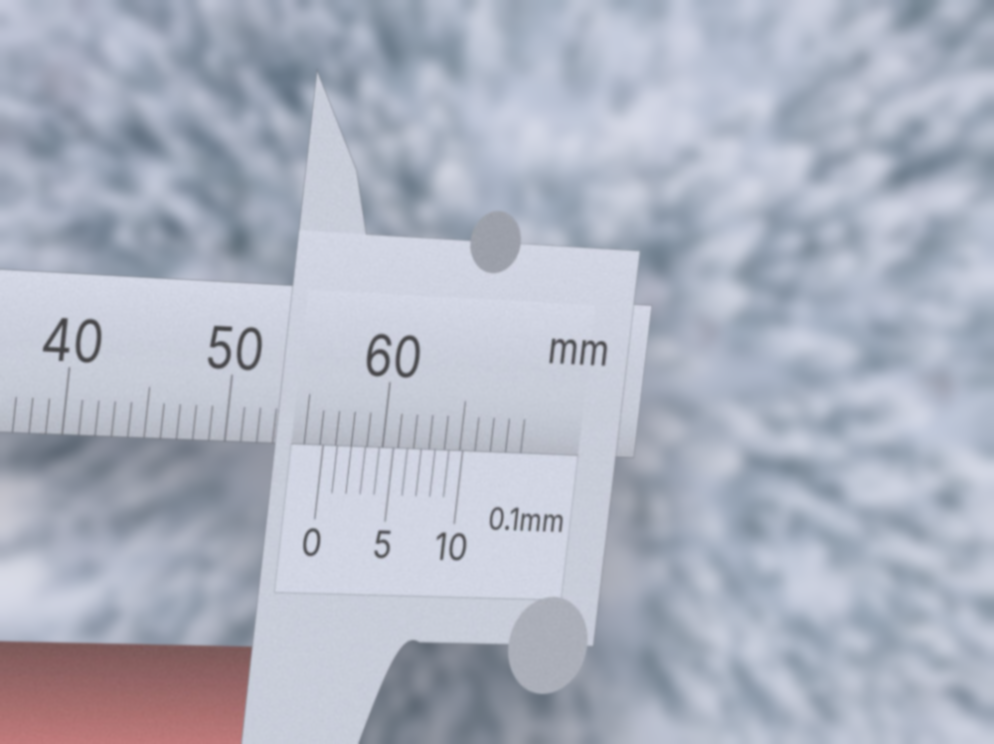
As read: 56.2
